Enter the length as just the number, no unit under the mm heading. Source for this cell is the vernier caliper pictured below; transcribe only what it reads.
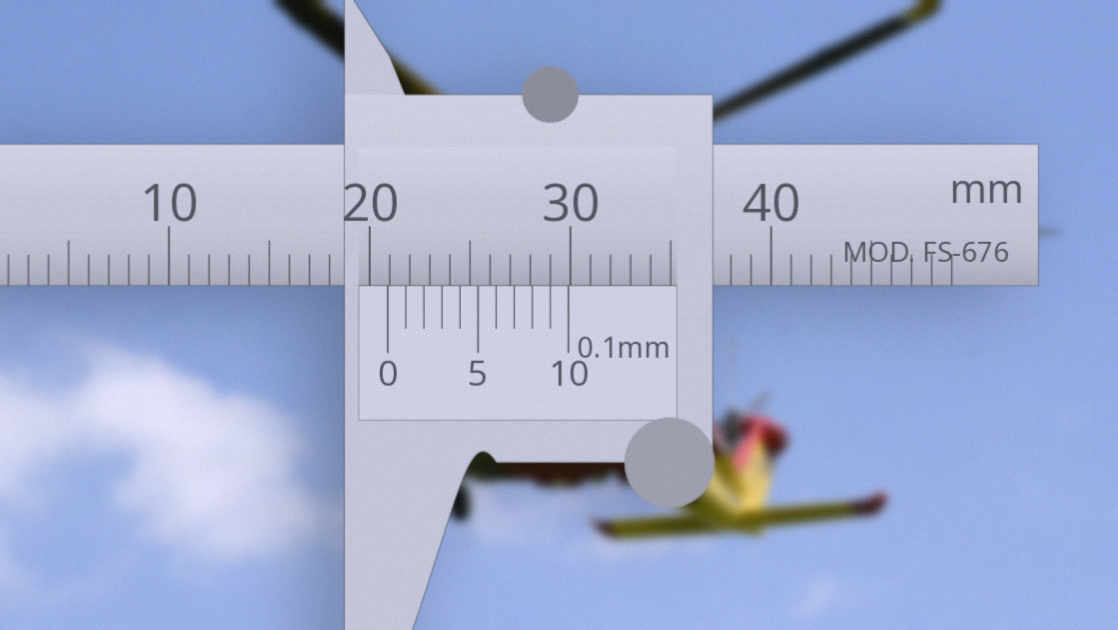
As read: 20.9
